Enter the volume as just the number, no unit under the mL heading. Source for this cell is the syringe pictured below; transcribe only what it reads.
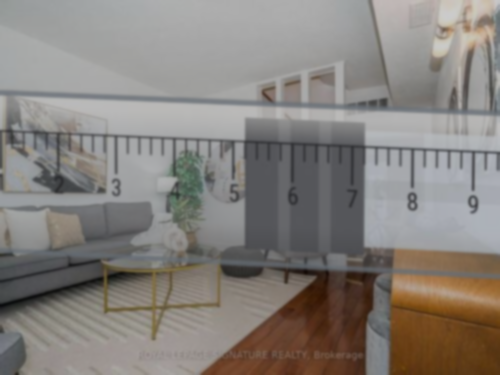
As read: 5.2
